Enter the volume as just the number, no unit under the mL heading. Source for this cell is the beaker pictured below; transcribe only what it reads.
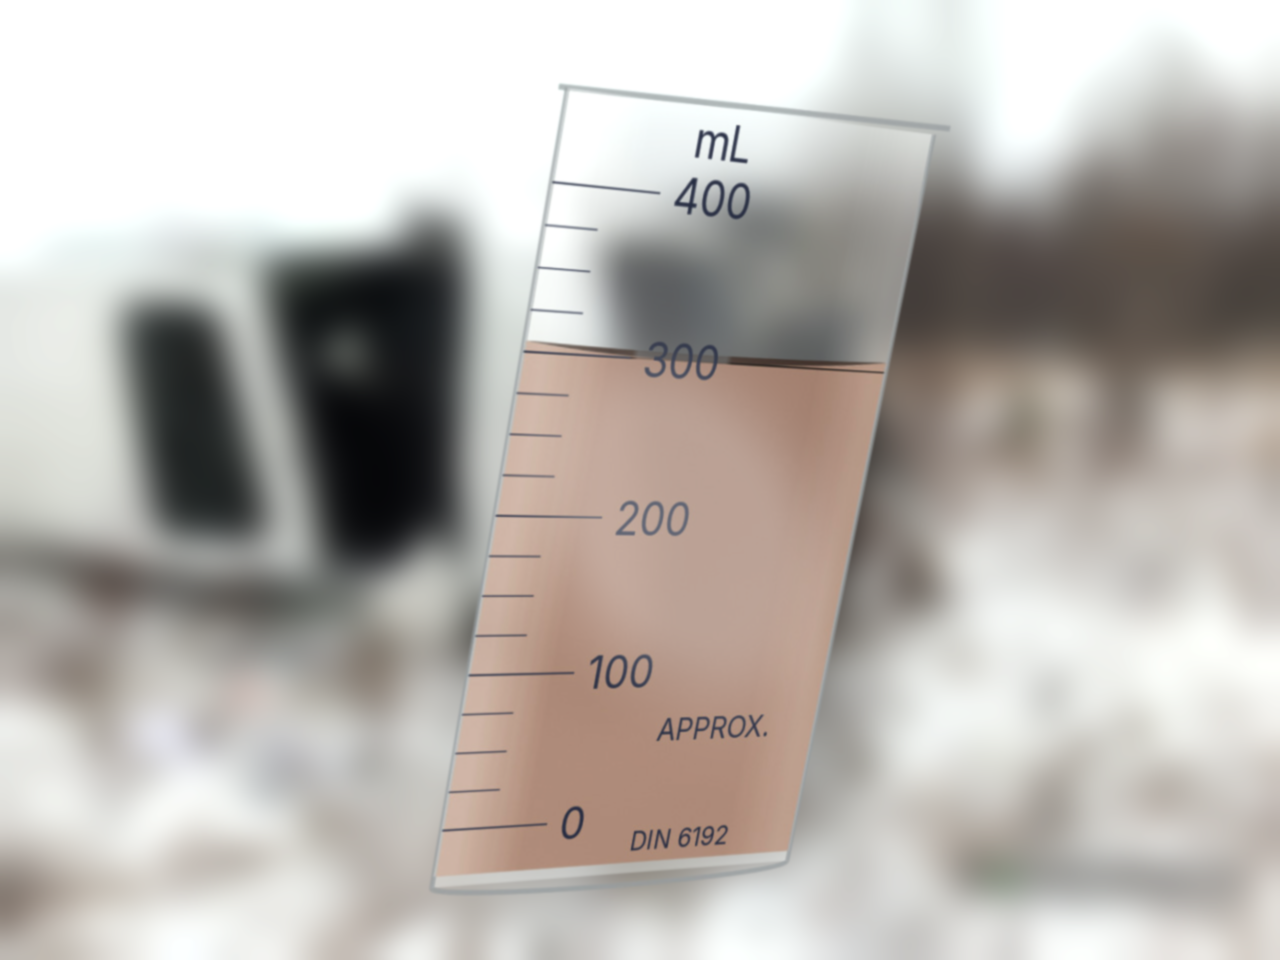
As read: 300
